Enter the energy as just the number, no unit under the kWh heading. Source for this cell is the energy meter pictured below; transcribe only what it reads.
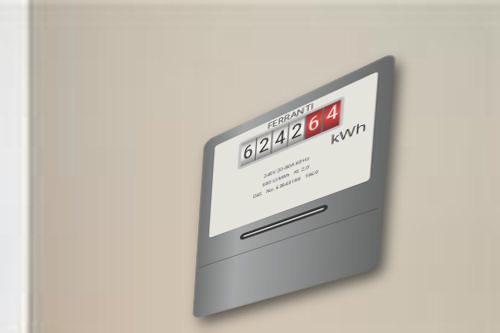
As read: 6242.64
